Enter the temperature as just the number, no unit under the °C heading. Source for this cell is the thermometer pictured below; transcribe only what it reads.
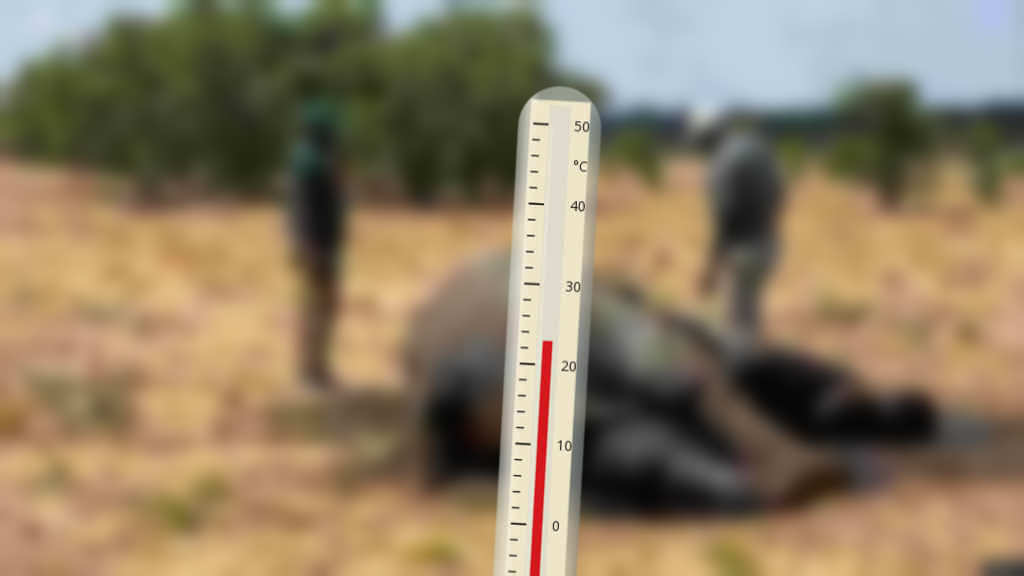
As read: 23
